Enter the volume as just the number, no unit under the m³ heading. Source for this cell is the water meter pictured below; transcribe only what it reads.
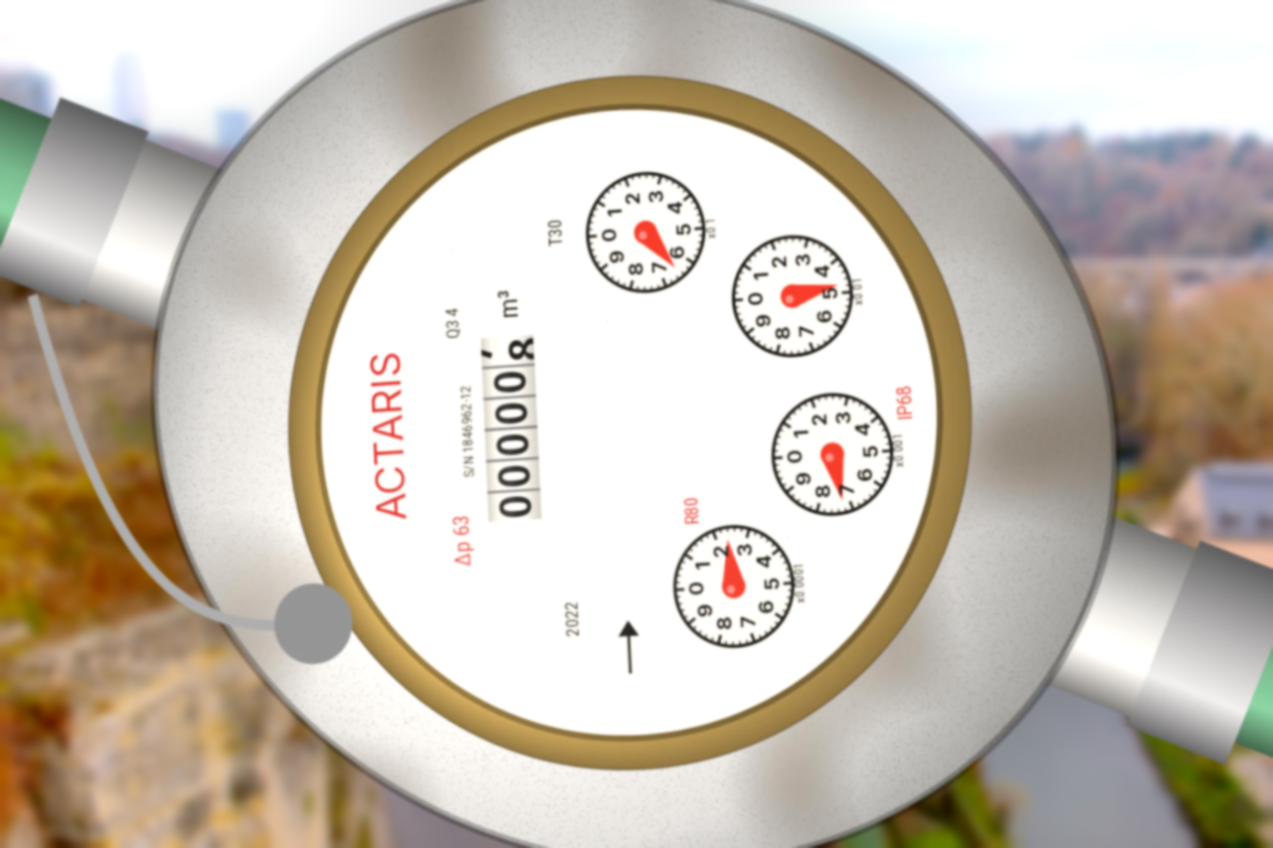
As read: 7.6472
